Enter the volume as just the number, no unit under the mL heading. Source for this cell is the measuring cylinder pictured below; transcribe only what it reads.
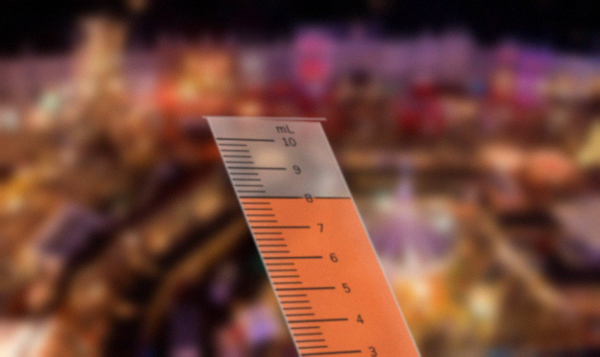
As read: 8
